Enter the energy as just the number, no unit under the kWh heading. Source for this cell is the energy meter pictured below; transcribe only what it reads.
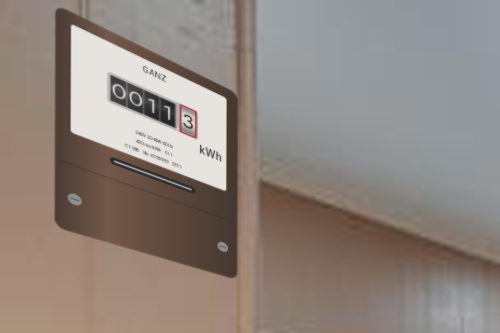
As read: 11.3
